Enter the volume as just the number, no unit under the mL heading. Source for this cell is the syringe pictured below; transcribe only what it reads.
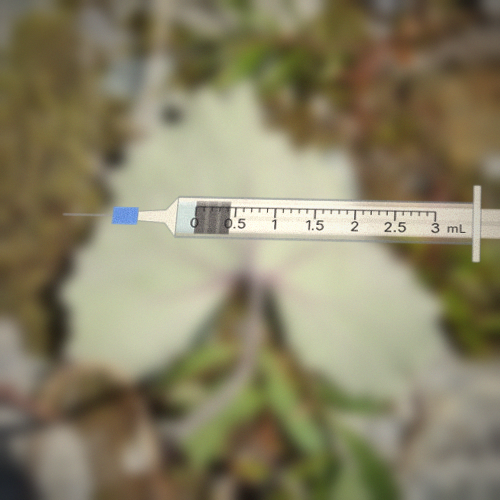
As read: 0
